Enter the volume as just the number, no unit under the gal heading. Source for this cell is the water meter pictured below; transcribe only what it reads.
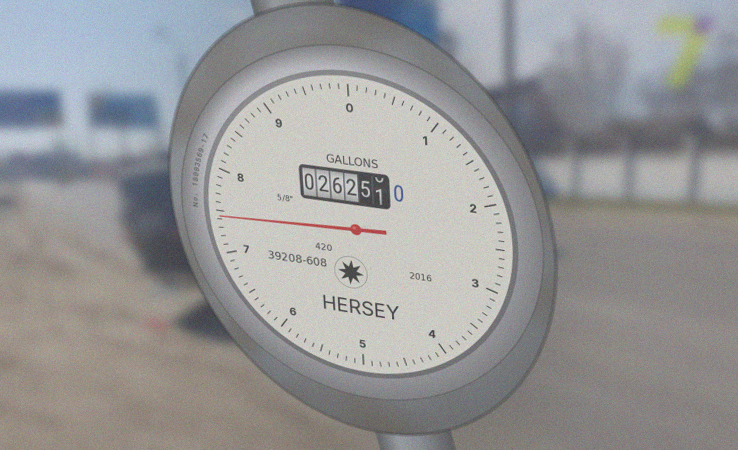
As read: 262507.4
